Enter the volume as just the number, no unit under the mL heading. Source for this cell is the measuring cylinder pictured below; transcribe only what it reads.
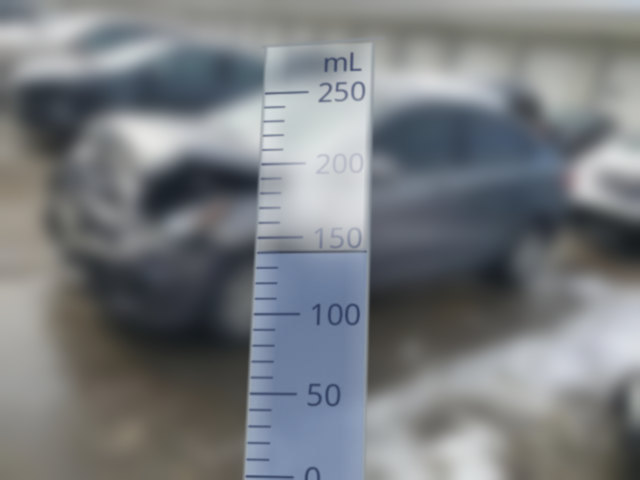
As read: 140
